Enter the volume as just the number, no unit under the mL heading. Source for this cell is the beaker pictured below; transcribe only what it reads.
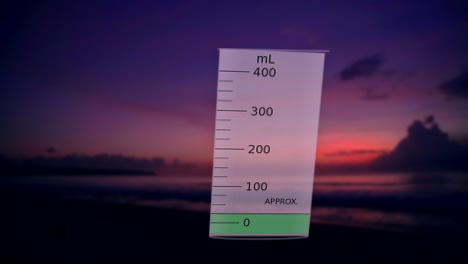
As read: 25
